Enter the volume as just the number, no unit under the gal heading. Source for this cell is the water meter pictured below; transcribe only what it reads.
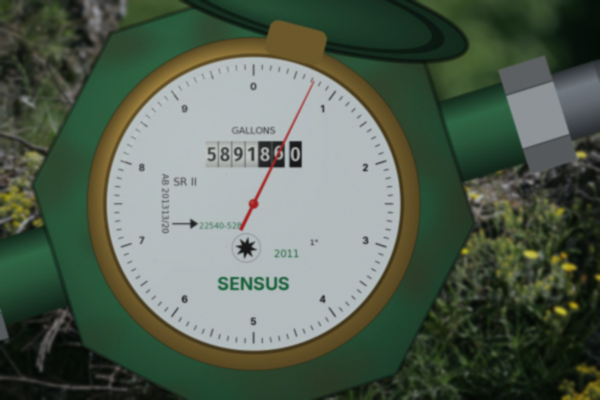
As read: 5891860.7
